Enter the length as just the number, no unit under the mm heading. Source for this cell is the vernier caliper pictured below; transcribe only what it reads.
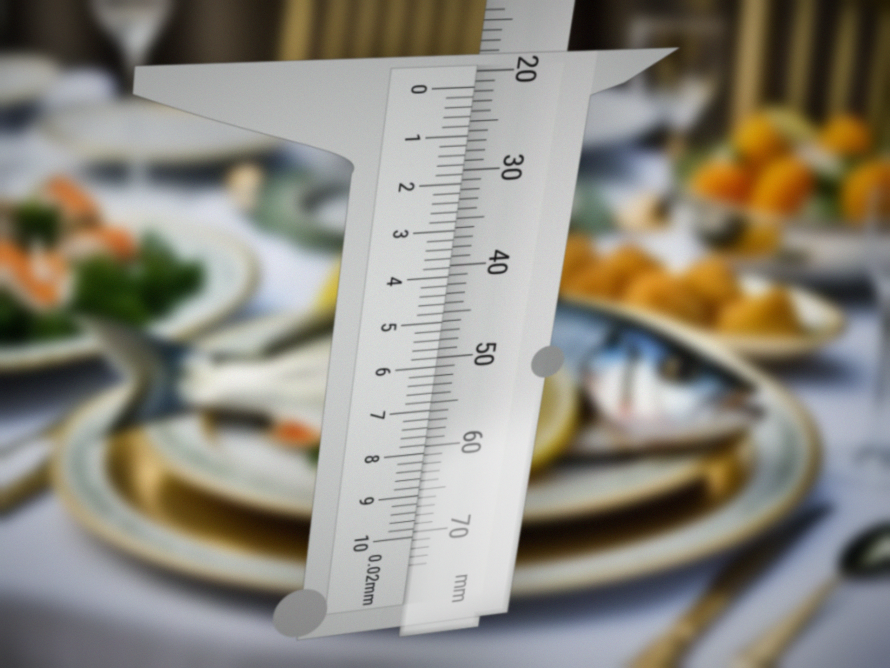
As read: 21.6
